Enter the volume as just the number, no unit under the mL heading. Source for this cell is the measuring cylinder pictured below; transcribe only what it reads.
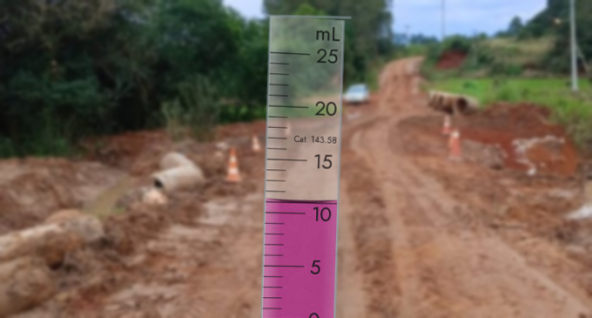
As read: 11
